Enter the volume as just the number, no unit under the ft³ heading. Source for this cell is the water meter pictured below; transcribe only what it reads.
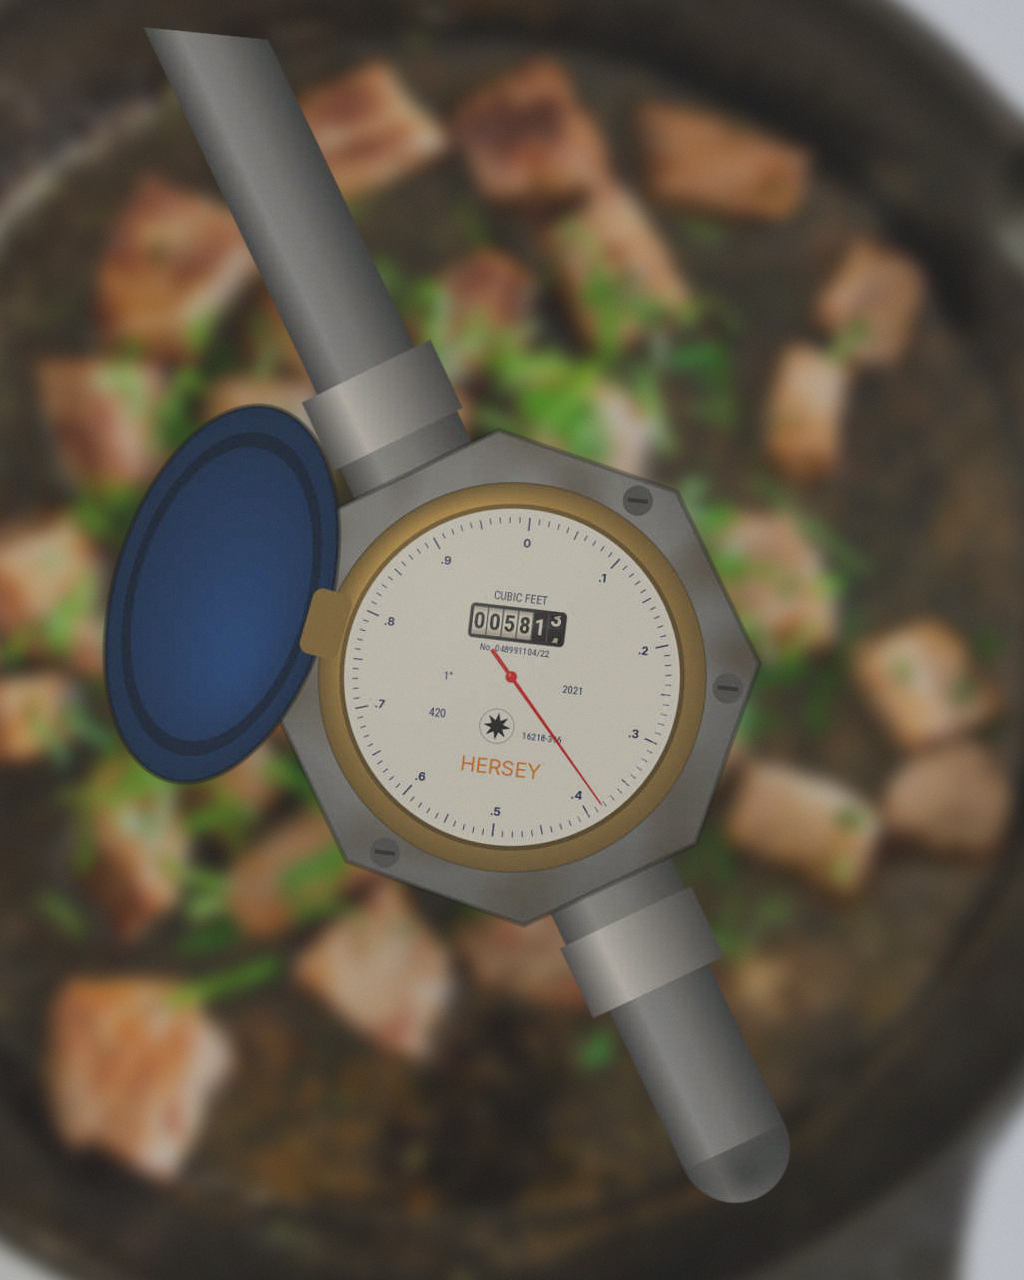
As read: 5813.38
